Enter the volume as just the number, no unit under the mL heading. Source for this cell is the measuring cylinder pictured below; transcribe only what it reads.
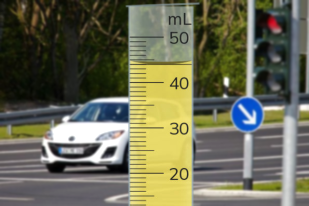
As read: 44
